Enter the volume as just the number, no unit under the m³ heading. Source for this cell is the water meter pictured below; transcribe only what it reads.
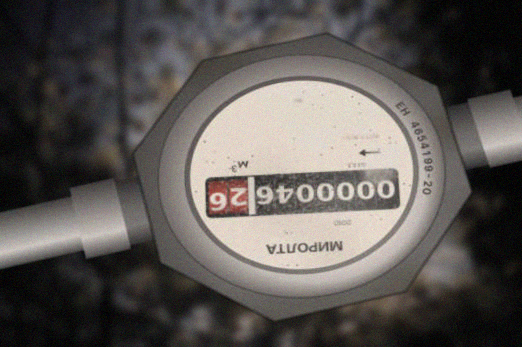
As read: 46.26
